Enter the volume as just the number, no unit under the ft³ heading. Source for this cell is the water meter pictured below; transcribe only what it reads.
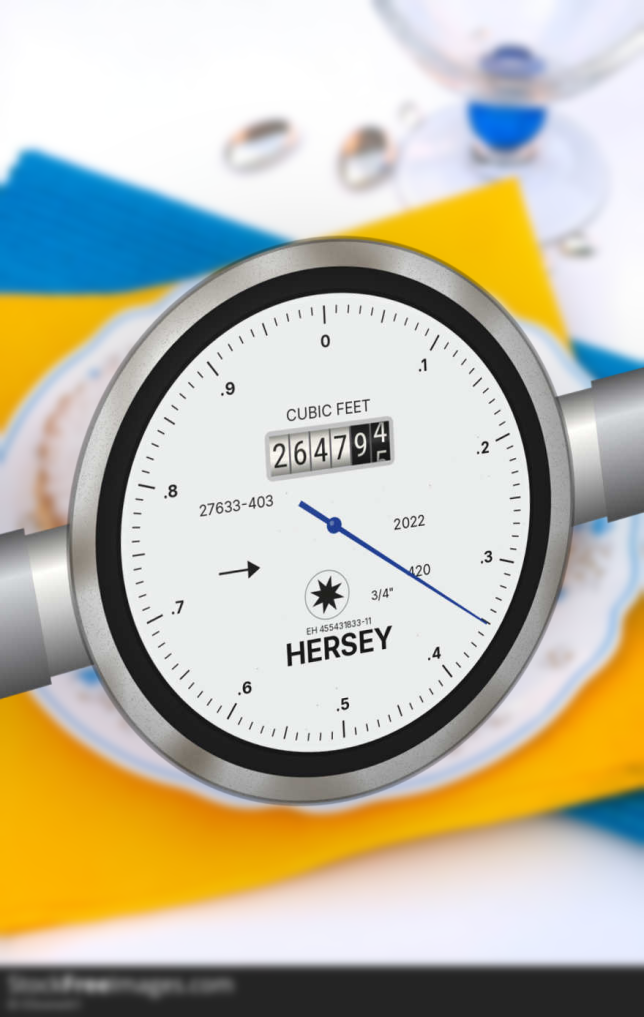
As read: 264794.35
